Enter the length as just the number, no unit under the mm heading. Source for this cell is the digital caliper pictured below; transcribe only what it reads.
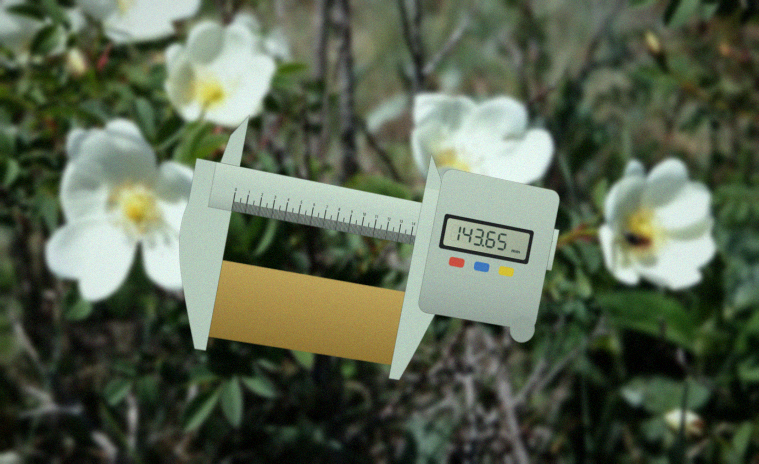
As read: 143.65
